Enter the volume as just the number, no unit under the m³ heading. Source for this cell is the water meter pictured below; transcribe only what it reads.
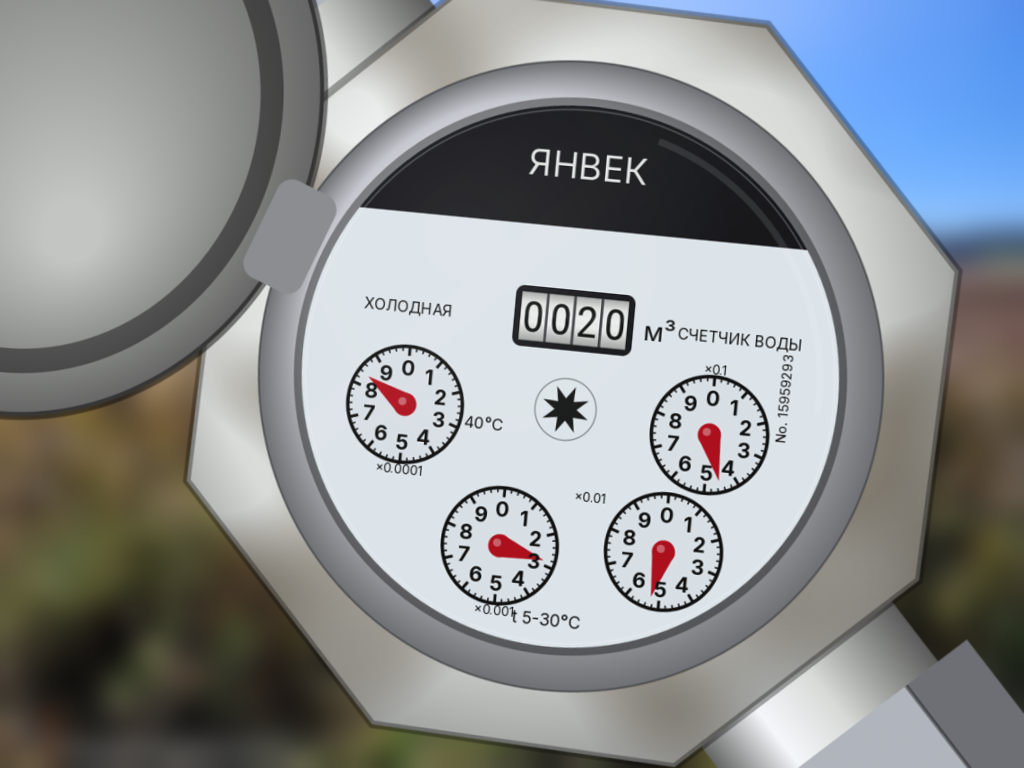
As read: 20.4528
